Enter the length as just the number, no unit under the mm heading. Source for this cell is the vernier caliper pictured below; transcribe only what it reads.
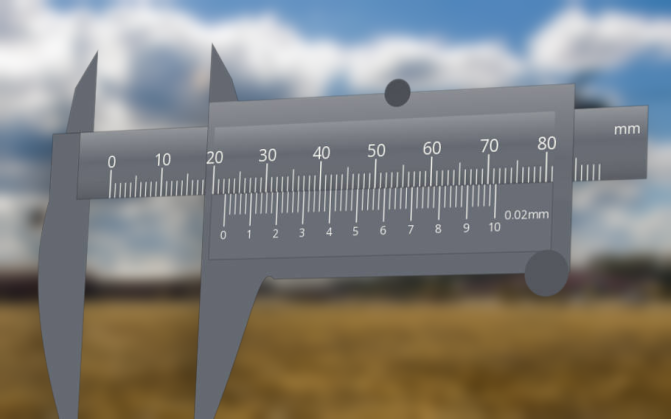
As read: 22.4
